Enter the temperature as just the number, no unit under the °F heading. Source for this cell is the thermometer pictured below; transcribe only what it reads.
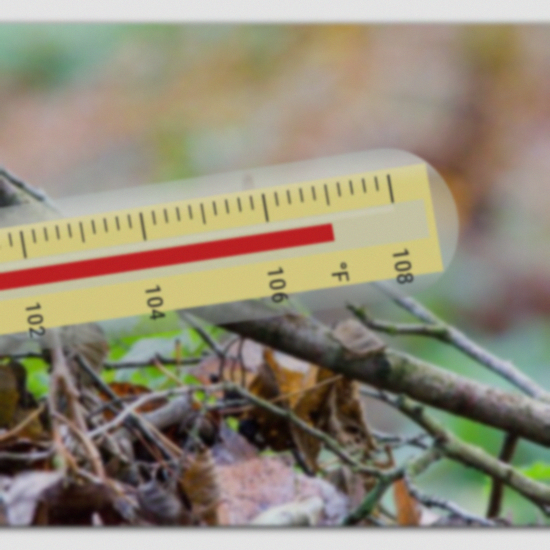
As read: 107
